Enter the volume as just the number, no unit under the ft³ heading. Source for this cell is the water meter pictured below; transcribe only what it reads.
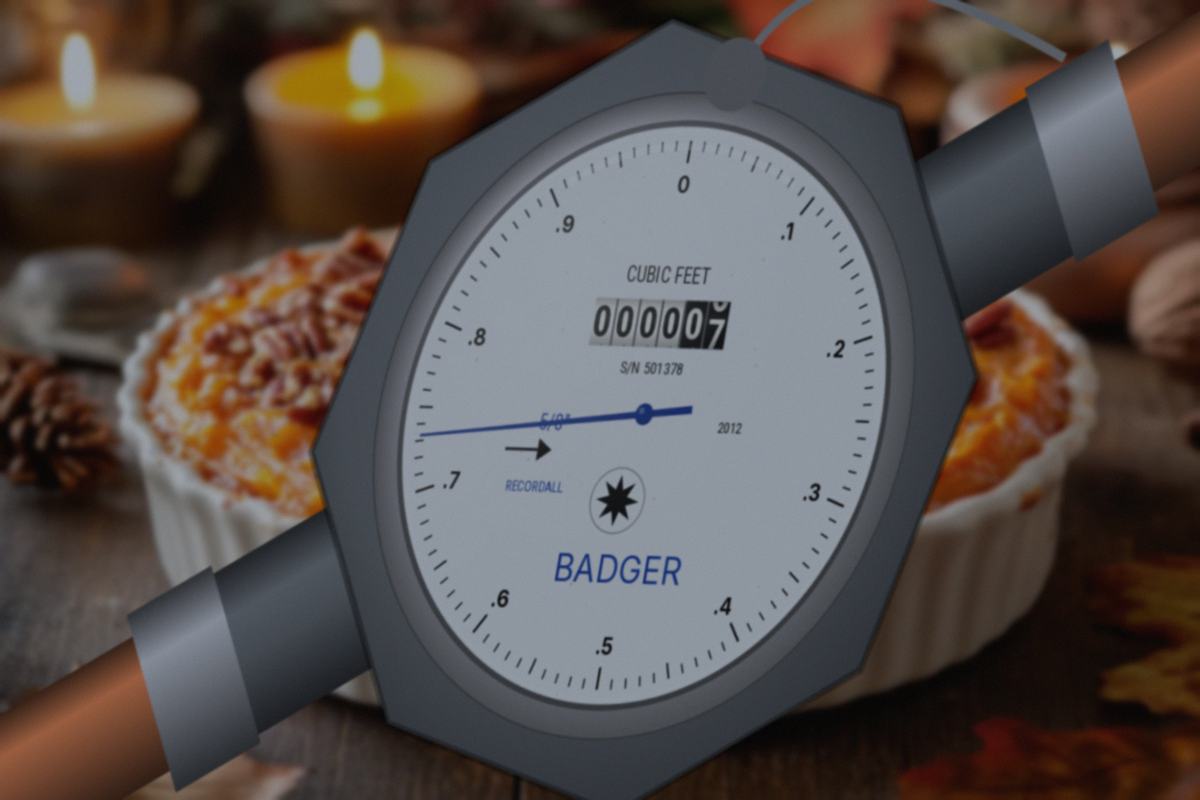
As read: 6.73
